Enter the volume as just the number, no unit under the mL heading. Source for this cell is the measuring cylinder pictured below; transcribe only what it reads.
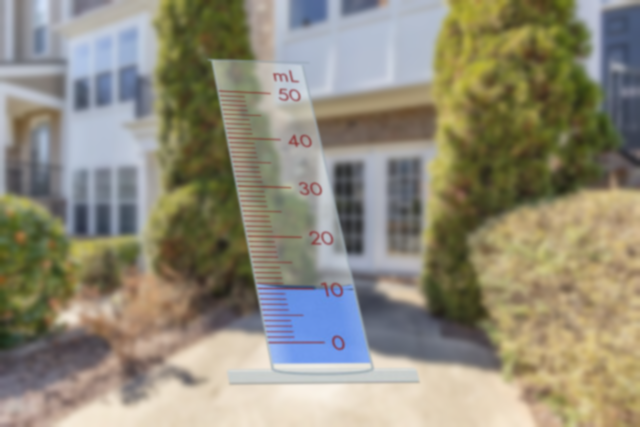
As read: 10
